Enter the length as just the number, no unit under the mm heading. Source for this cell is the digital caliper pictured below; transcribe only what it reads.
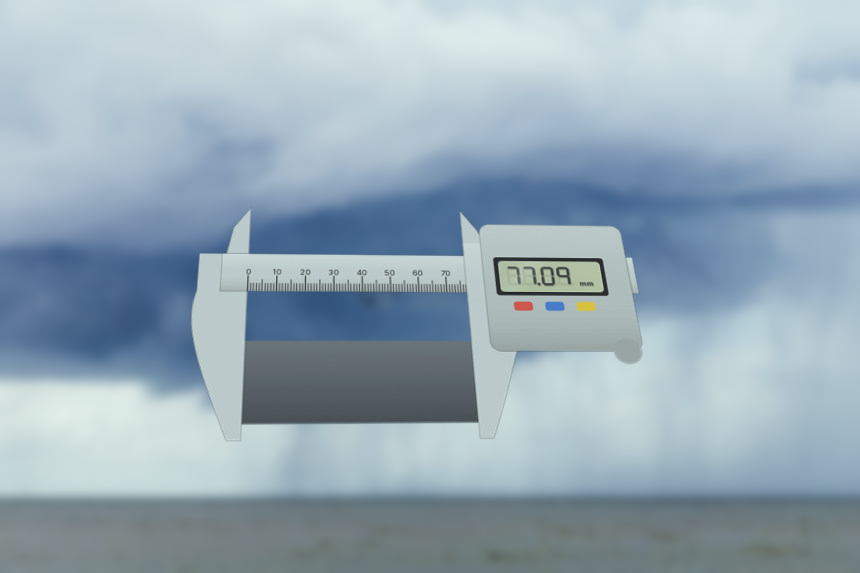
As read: 77.09
